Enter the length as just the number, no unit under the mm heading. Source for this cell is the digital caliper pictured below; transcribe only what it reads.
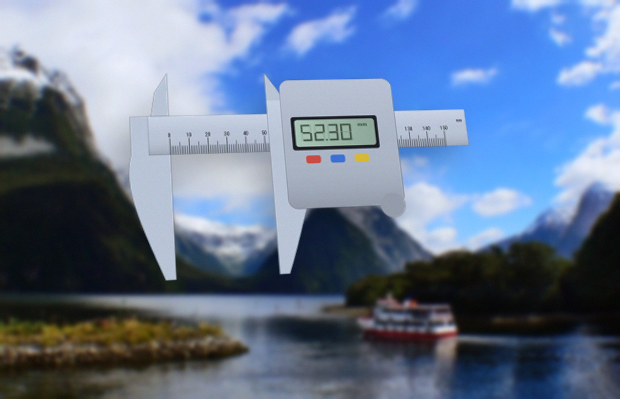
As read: 52.30
